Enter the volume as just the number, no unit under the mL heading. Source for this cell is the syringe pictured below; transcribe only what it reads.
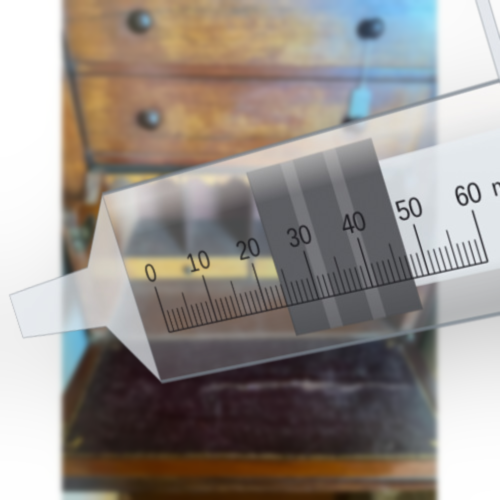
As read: 24
